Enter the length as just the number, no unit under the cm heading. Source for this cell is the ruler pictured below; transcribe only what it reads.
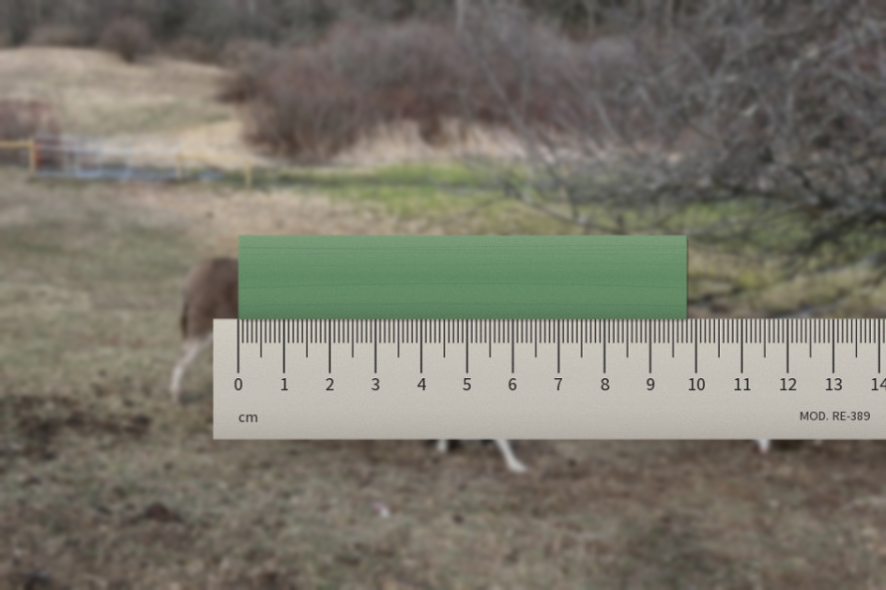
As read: 9.8
